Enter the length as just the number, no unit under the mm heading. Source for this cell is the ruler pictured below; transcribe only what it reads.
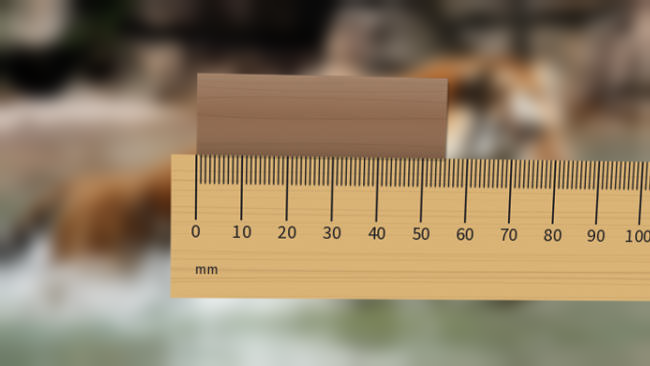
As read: 55
